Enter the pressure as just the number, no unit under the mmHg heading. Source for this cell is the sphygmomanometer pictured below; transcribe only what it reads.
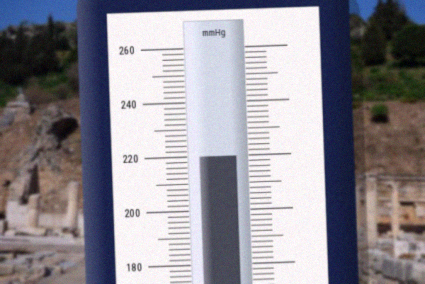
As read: 220
